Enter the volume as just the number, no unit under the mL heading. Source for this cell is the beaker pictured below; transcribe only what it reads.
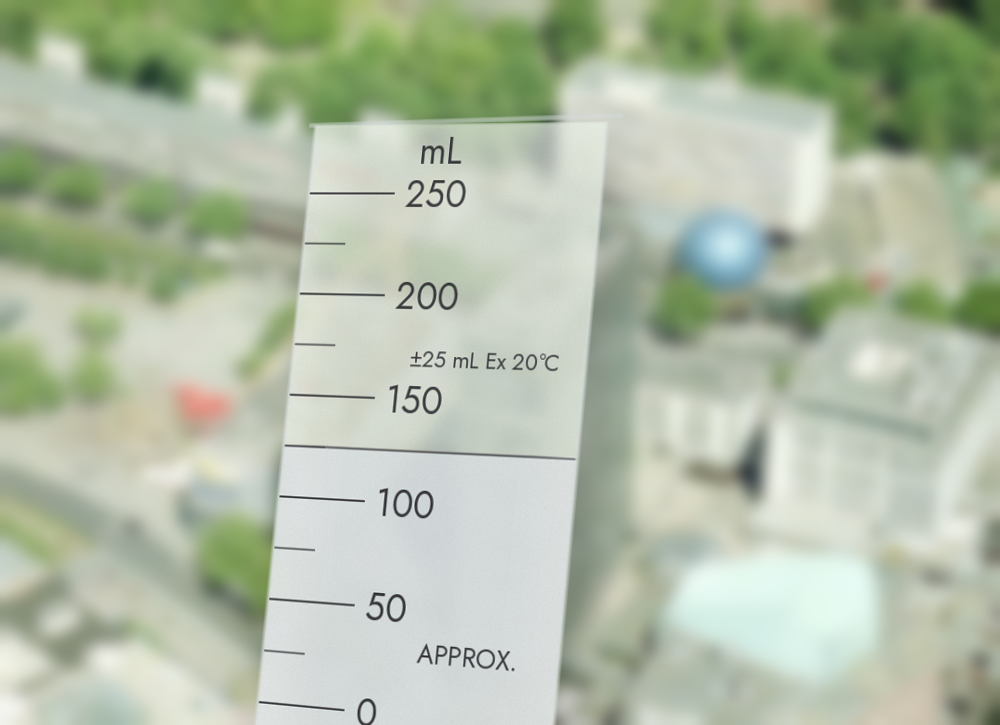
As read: 125
